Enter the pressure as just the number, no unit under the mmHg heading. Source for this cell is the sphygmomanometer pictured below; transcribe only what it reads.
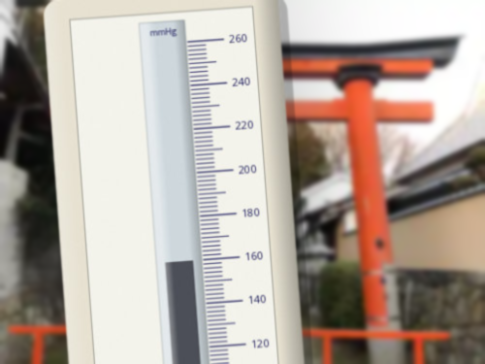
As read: 160
